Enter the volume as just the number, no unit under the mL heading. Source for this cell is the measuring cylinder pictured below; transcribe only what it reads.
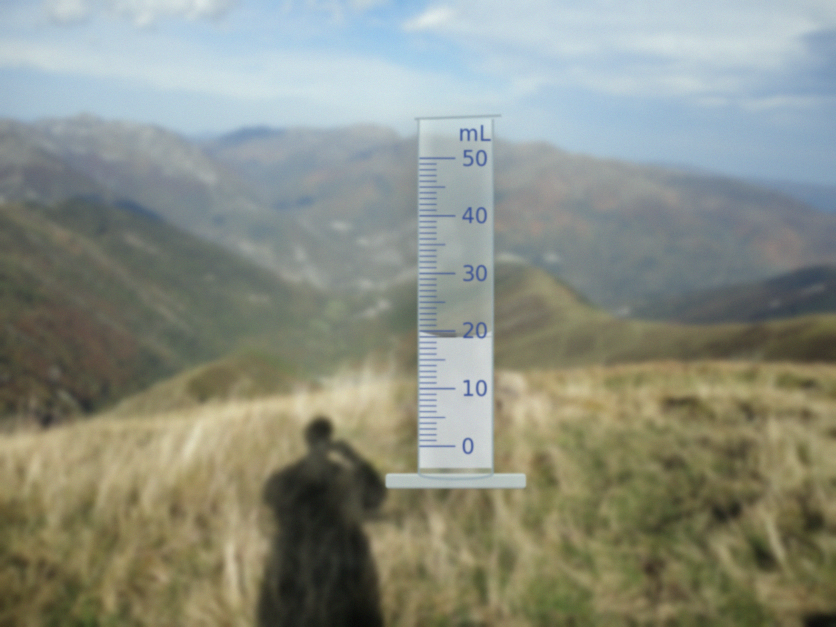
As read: 19
